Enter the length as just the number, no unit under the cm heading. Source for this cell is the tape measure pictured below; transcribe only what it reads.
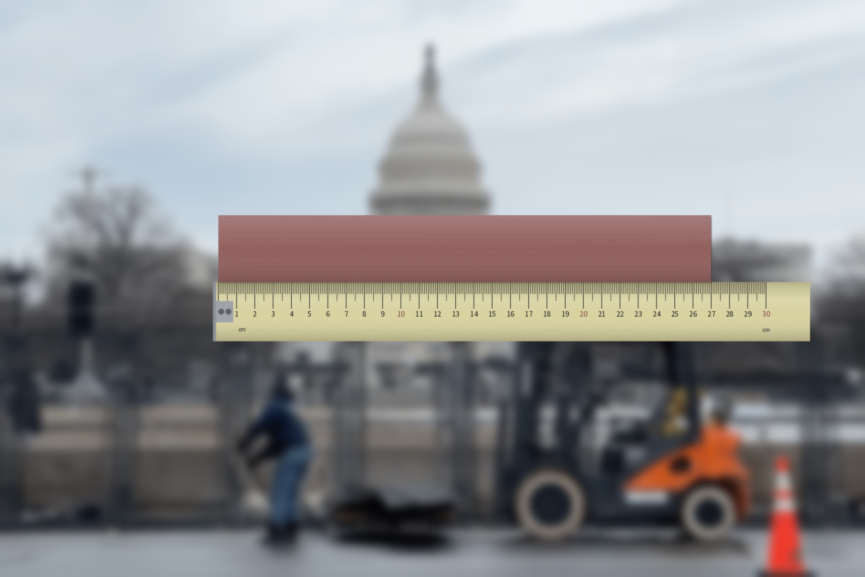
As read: 27
